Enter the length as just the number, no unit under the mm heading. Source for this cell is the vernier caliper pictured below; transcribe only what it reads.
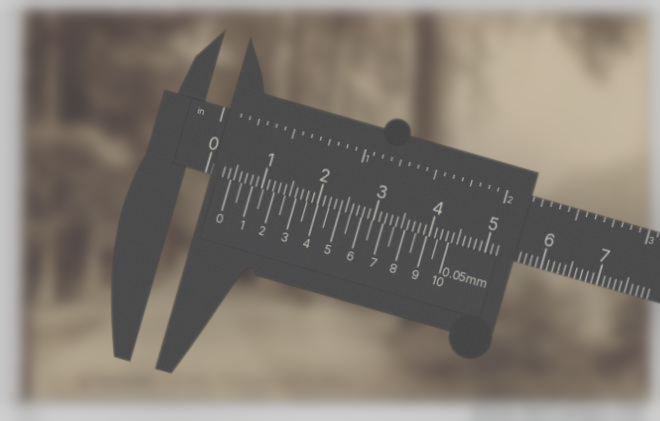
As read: 4.5
